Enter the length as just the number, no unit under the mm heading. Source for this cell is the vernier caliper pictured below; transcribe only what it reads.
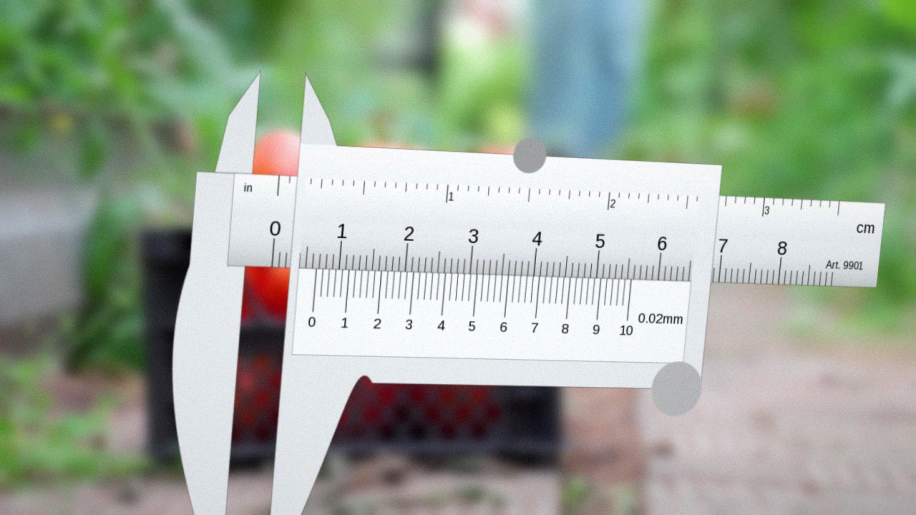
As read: 6.6
